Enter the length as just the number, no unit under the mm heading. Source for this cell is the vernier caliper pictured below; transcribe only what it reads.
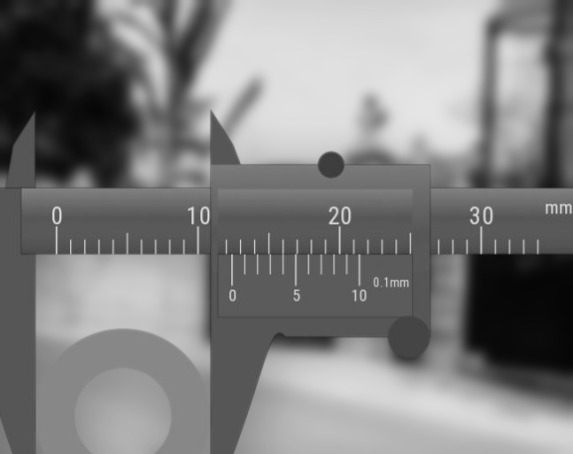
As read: 12.4
